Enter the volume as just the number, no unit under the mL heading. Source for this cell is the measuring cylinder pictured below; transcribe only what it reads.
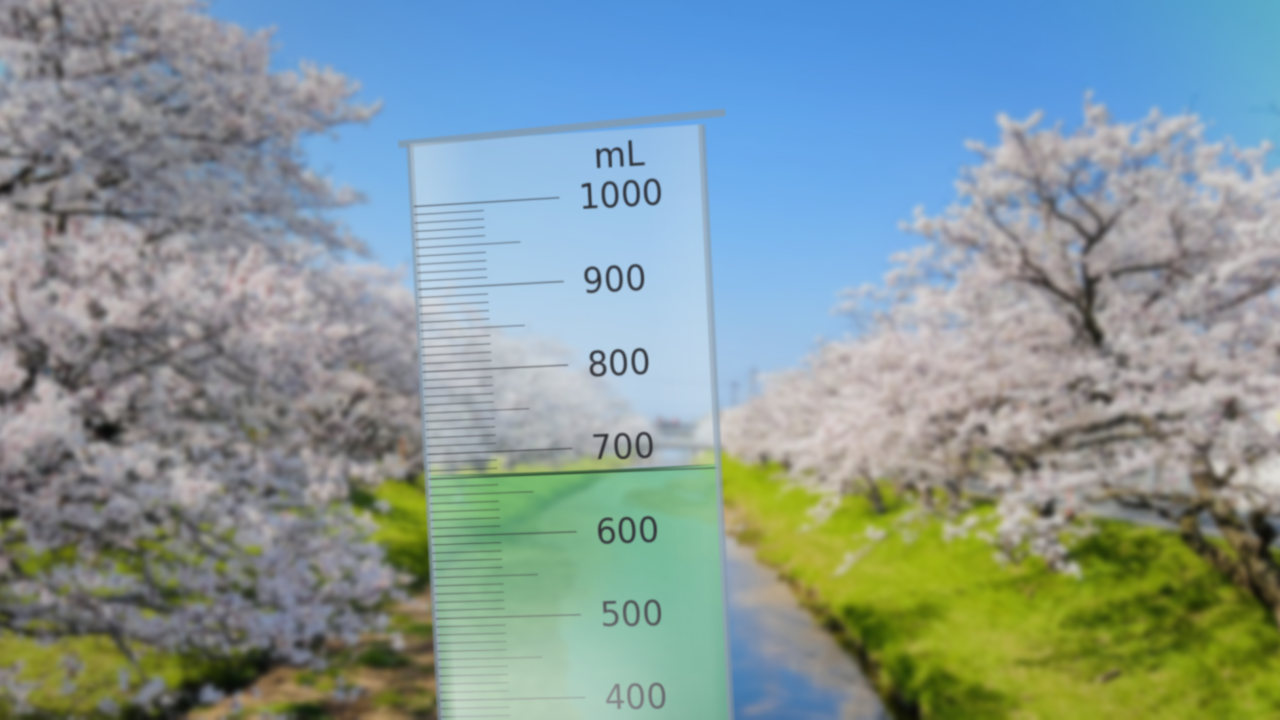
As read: 670
